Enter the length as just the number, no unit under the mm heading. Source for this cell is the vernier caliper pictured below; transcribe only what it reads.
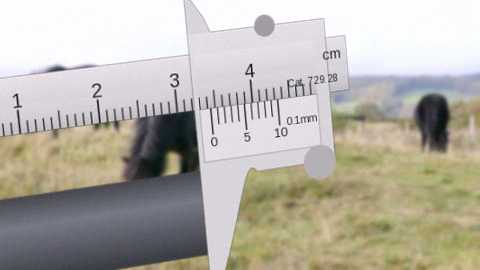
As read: 34.4
